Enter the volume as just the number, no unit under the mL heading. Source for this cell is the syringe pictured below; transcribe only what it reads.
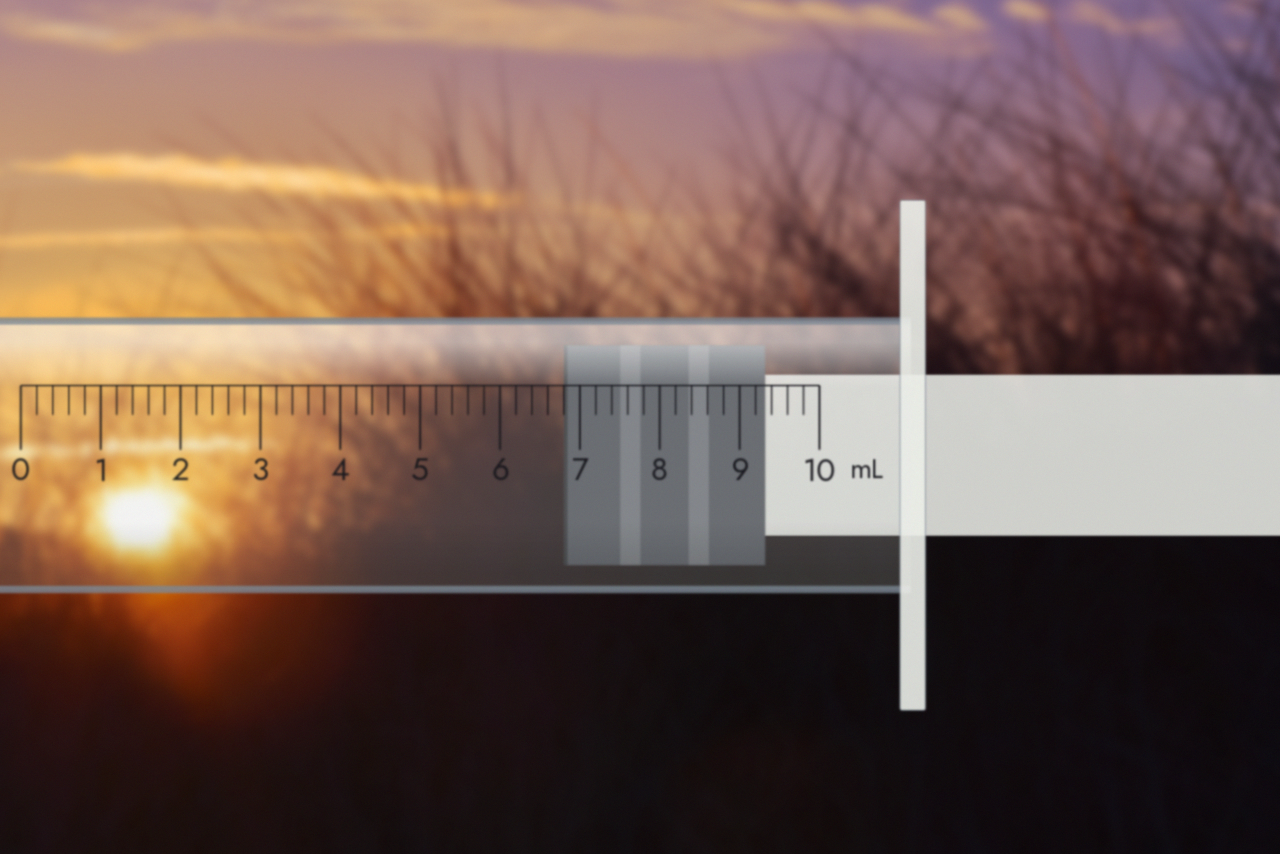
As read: 6.8
